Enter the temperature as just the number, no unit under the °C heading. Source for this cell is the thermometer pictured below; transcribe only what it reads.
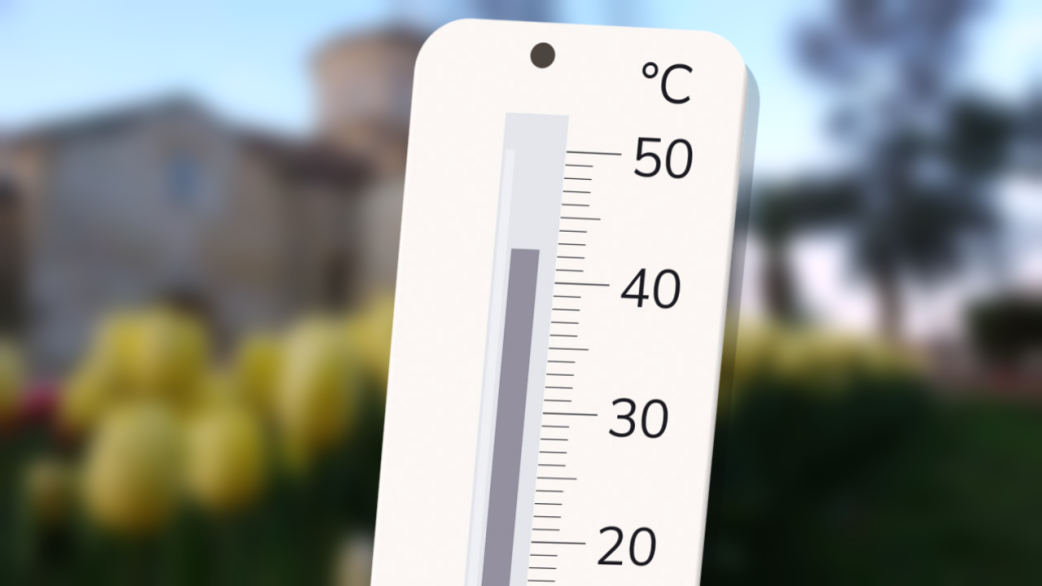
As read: 42.5
